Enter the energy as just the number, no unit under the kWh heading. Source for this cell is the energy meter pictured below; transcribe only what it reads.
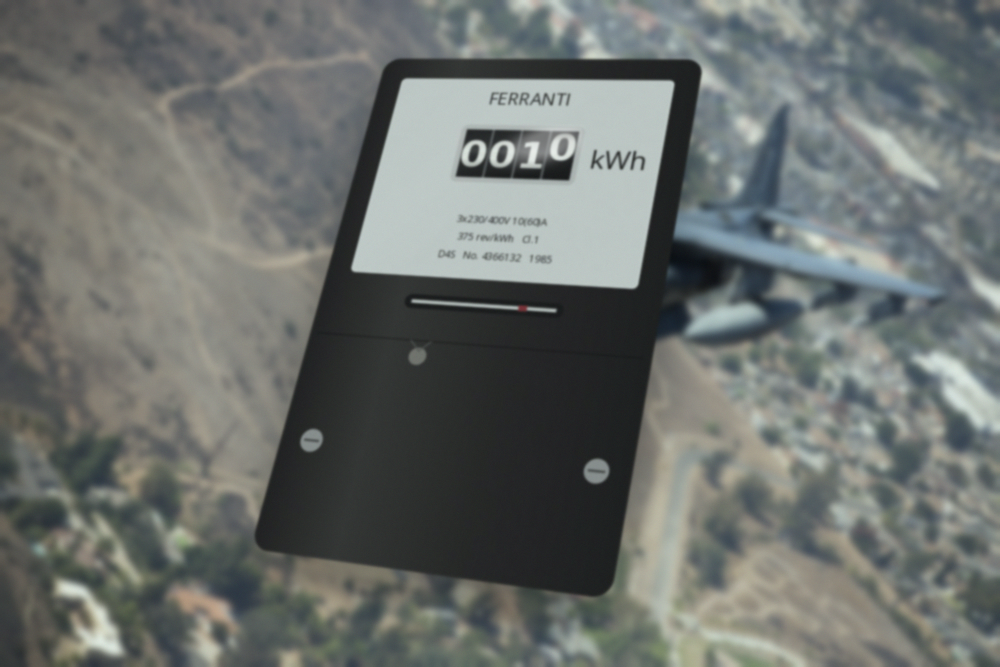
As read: 10
